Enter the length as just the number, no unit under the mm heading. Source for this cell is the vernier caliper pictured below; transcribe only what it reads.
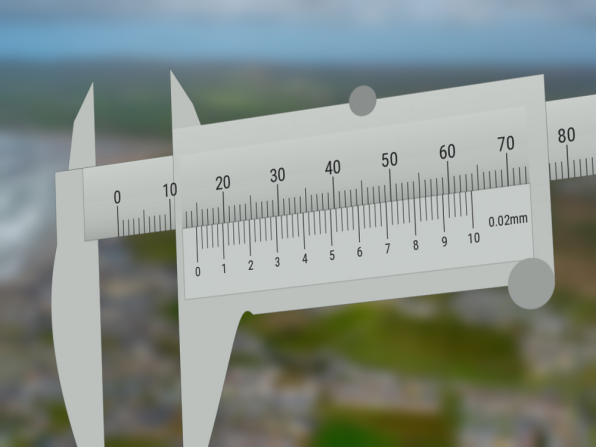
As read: 14.8
